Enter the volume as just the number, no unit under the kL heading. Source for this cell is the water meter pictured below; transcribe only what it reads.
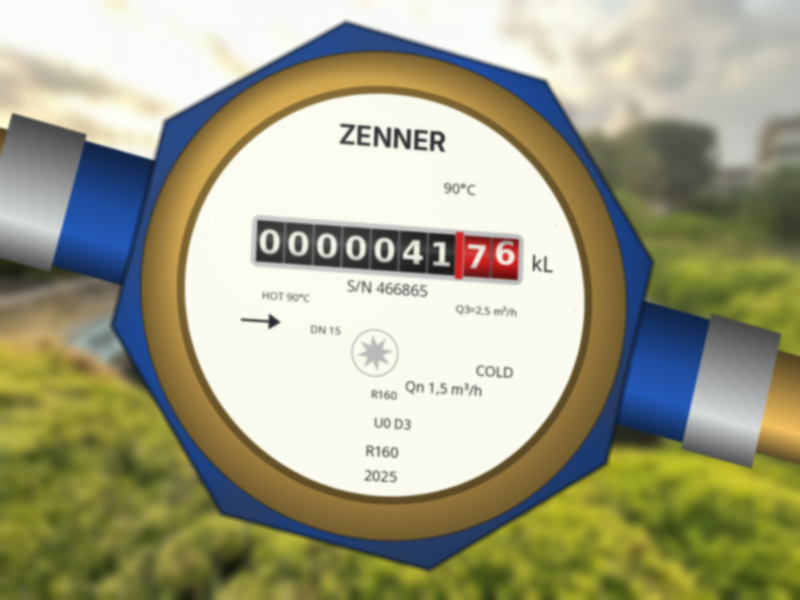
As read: 41.76
